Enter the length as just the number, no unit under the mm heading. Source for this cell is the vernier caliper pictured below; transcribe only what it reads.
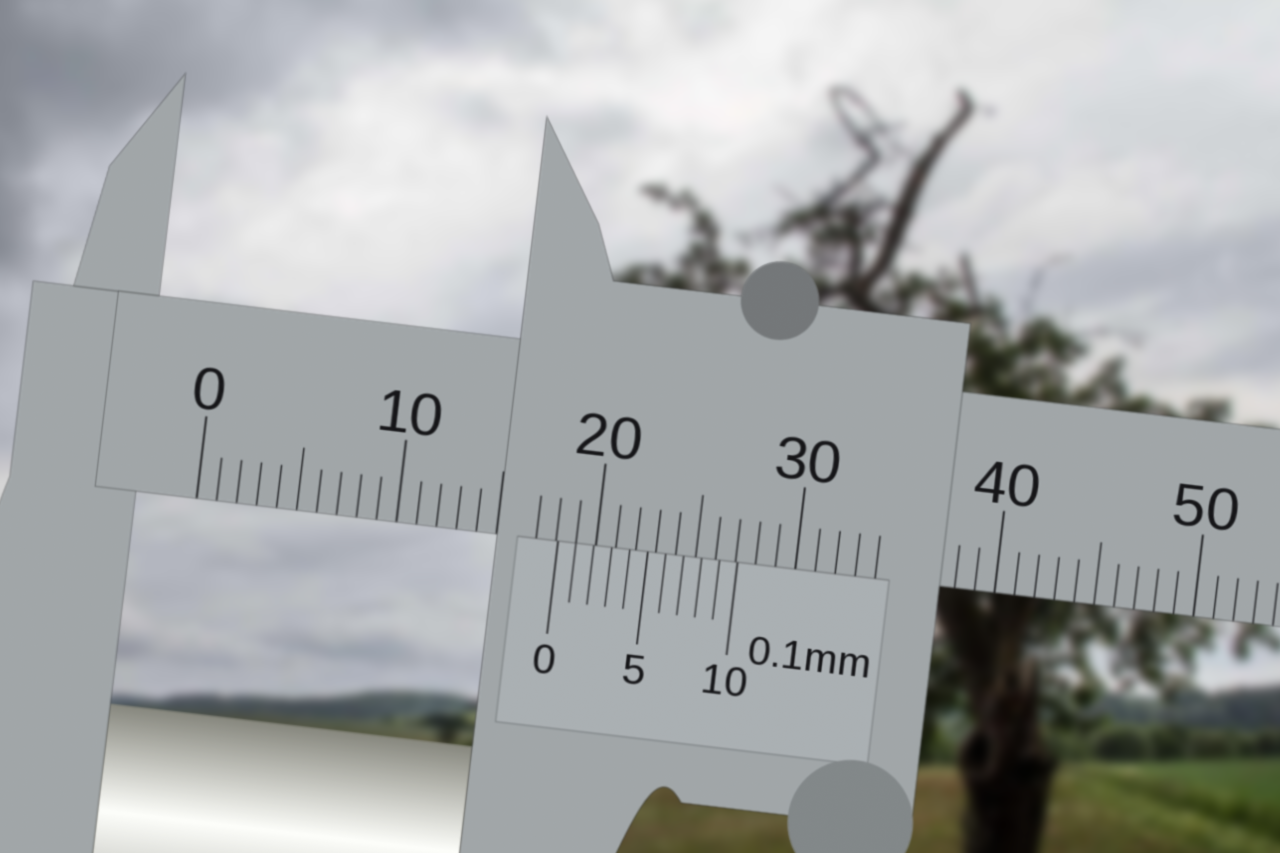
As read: 18.1
